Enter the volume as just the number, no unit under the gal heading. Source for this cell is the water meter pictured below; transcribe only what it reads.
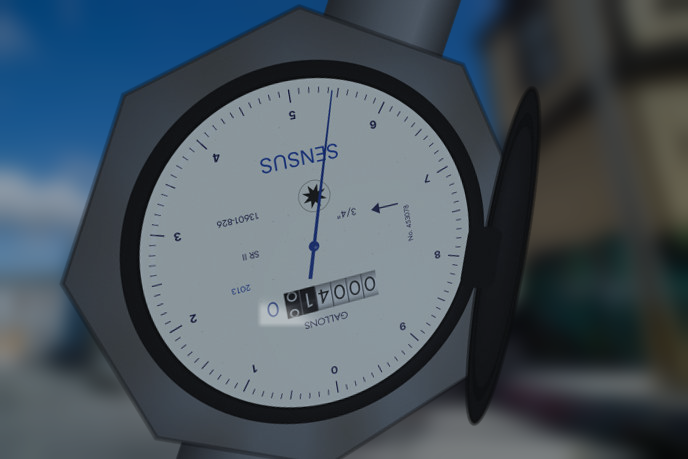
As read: 4185.4
